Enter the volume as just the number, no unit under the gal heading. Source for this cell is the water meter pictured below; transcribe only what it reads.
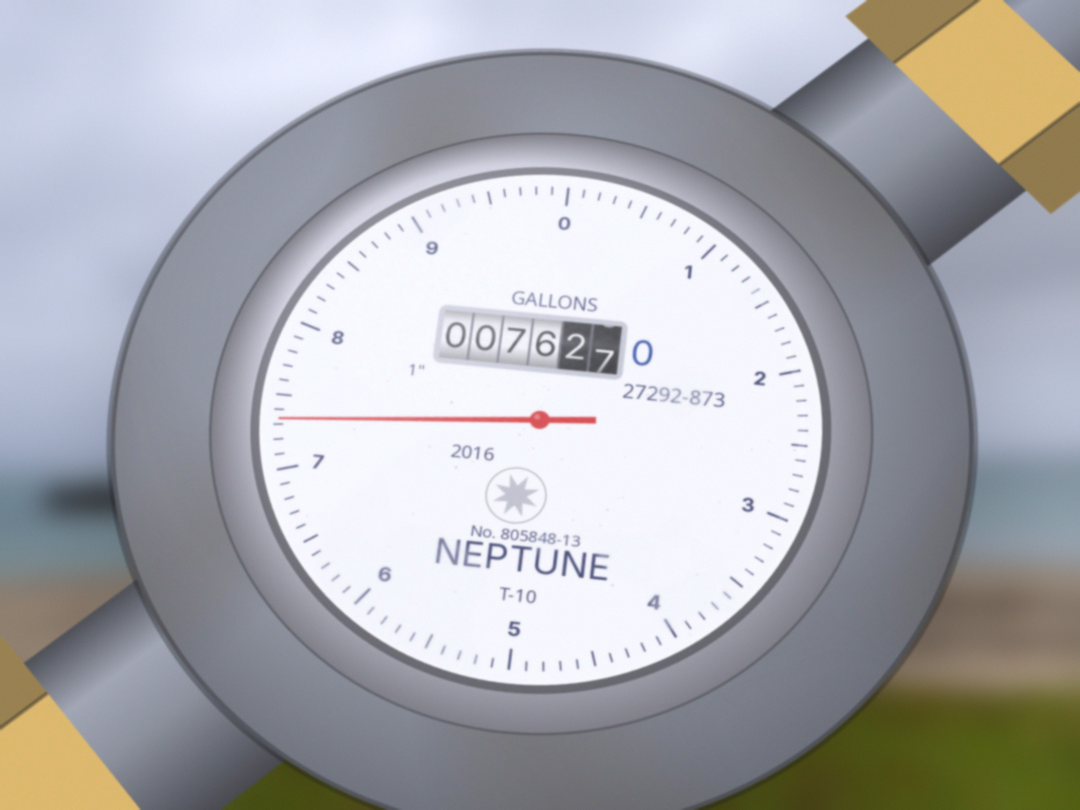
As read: 76267.3
